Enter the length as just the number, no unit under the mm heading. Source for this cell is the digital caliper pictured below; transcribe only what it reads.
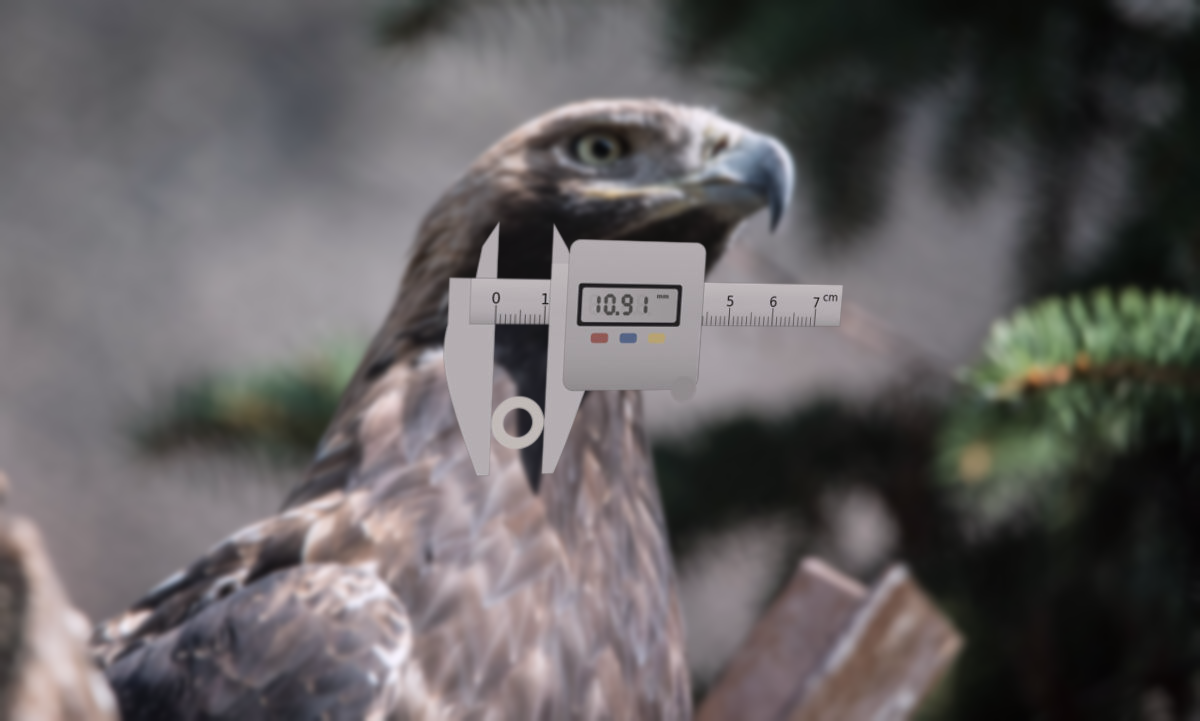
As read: 10.91
